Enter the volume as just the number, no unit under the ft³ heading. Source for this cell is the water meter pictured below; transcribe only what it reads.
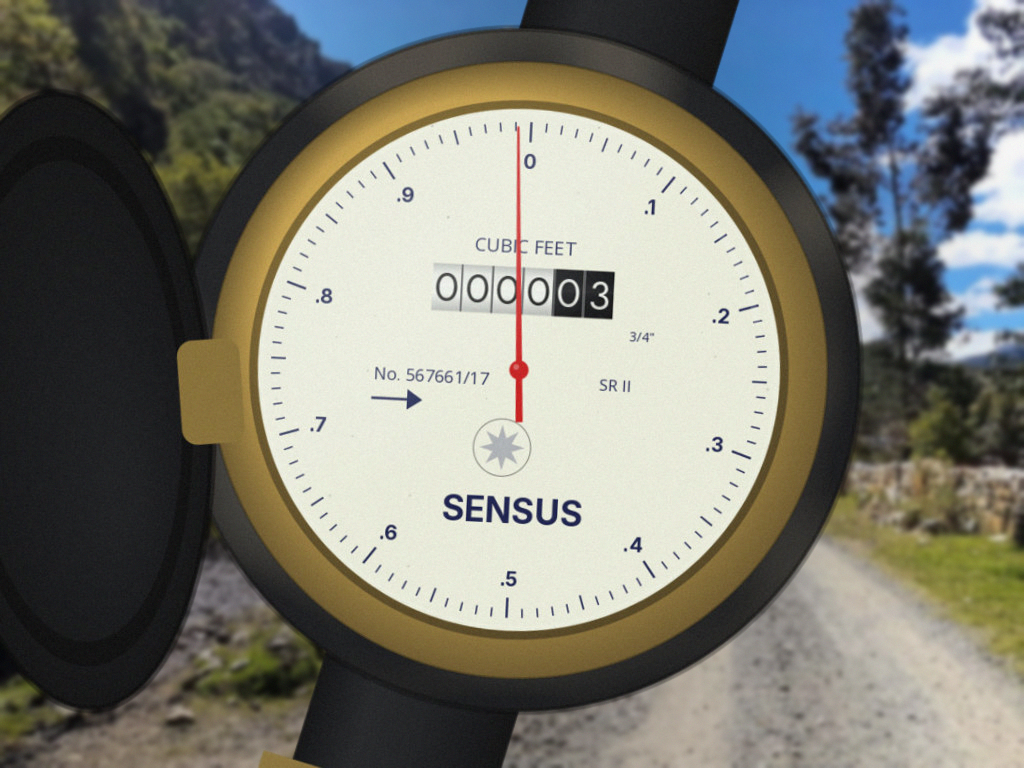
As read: 2.99
